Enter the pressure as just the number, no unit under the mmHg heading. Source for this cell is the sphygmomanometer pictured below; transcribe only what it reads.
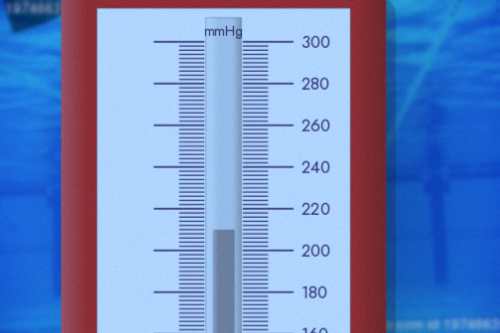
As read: 210
